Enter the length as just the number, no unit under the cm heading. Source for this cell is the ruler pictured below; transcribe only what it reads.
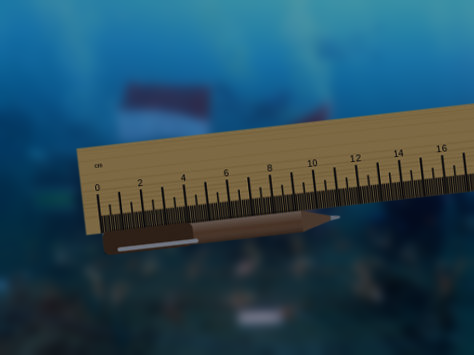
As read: 11
